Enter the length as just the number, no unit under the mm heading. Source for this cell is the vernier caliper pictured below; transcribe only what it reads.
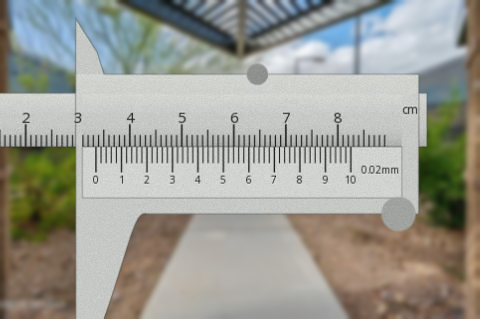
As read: 33.5
